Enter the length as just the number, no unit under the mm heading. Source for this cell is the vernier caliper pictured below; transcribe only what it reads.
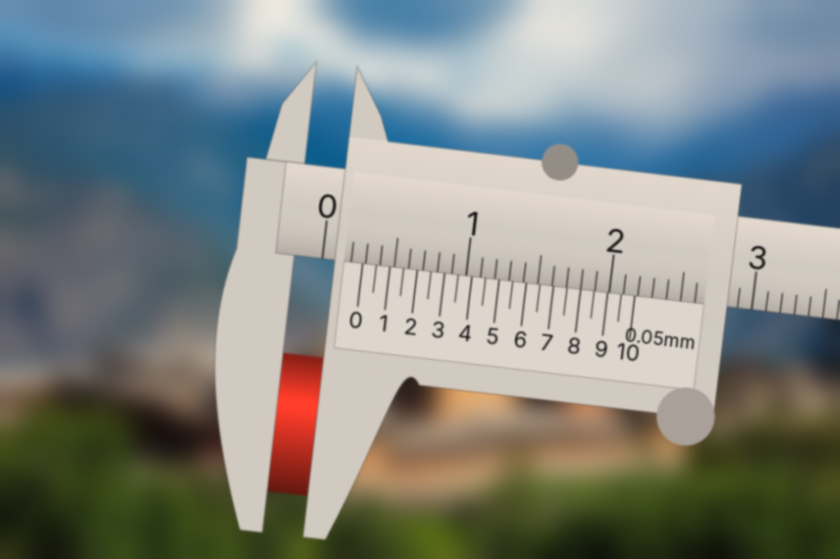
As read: 2.8
